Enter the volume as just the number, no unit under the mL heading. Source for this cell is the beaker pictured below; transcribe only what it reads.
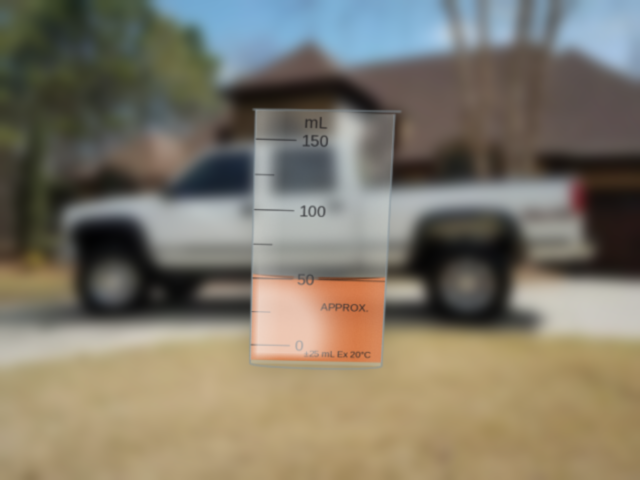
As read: 50
